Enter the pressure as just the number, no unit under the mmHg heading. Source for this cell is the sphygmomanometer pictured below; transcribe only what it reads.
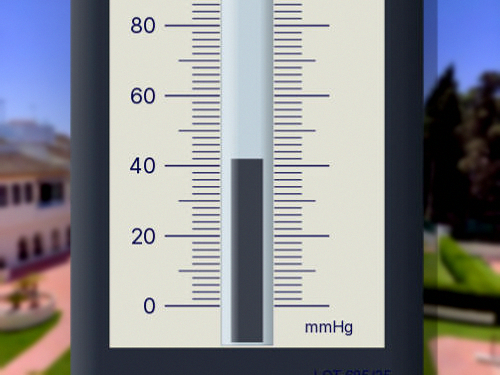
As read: 42
